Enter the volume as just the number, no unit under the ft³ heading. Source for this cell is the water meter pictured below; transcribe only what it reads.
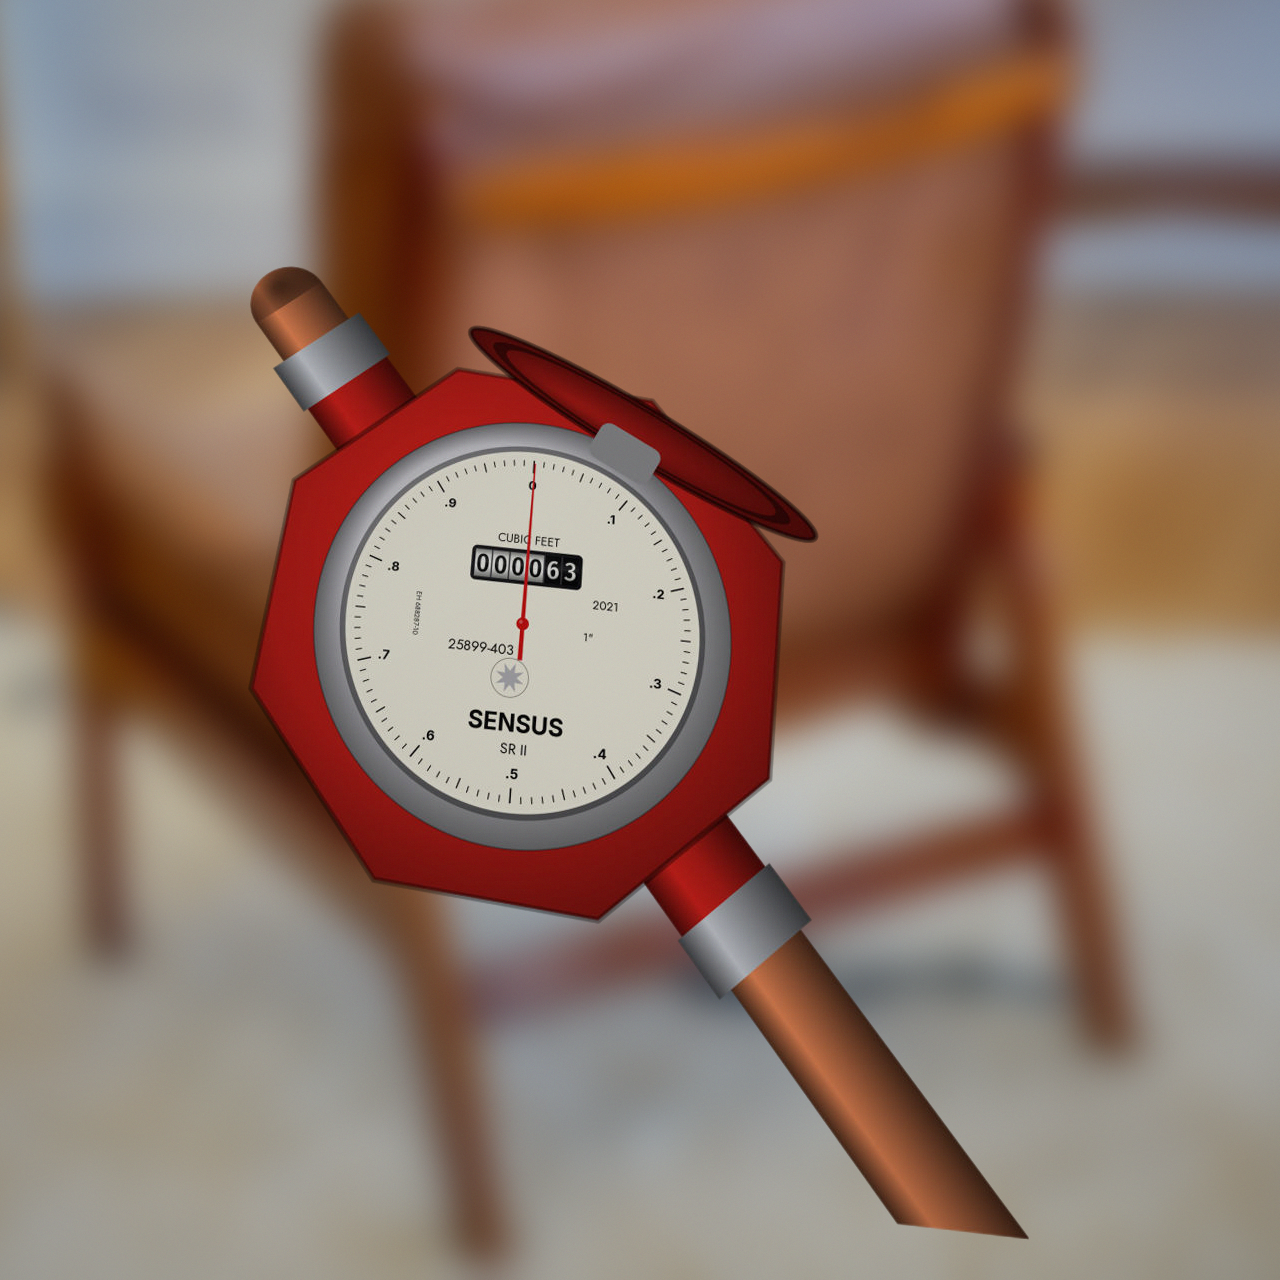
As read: 63.00
